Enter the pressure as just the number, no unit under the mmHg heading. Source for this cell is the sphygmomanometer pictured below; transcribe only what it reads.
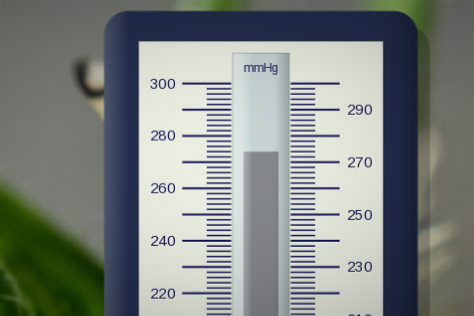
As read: 274
